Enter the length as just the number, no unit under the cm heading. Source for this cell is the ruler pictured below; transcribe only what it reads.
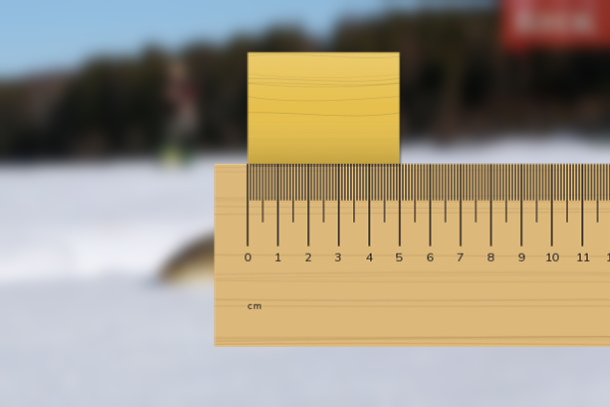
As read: 5
